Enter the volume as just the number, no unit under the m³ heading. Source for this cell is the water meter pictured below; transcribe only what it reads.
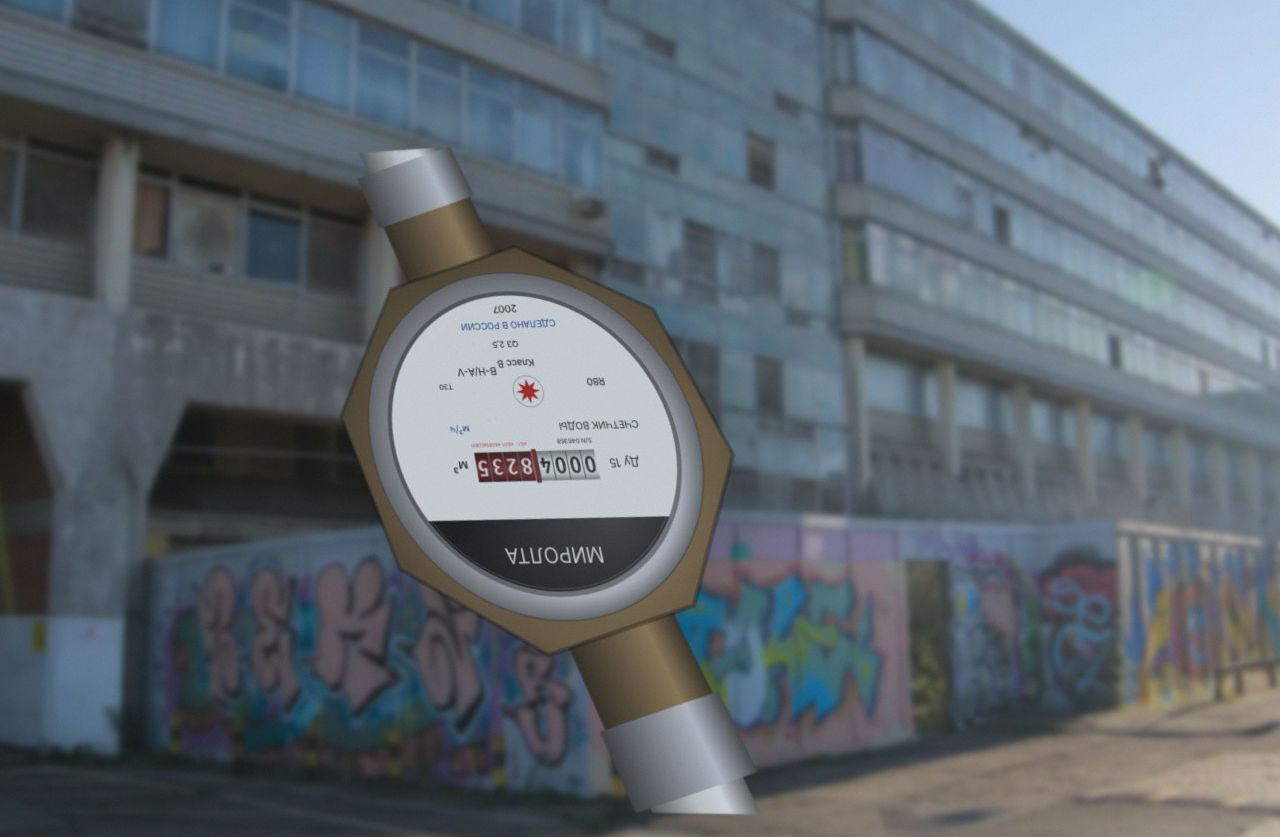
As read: 4.8235
